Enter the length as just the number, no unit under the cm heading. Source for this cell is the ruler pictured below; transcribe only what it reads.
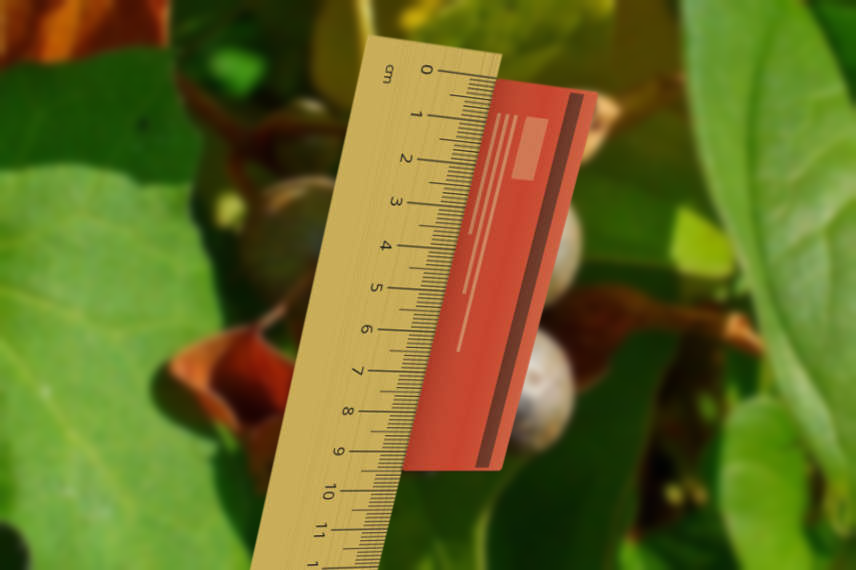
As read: 9.5
